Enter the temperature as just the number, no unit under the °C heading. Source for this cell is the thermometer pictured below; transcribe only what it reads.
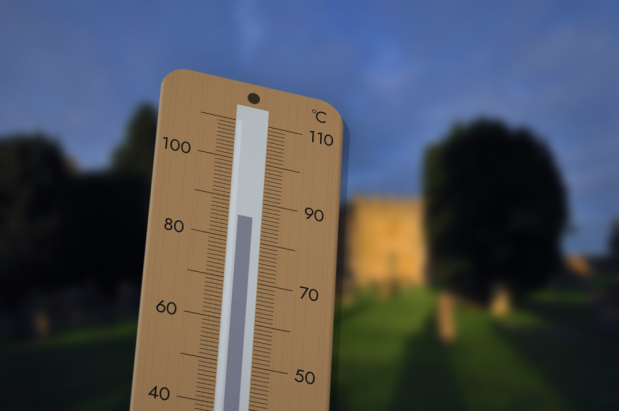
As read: 86
